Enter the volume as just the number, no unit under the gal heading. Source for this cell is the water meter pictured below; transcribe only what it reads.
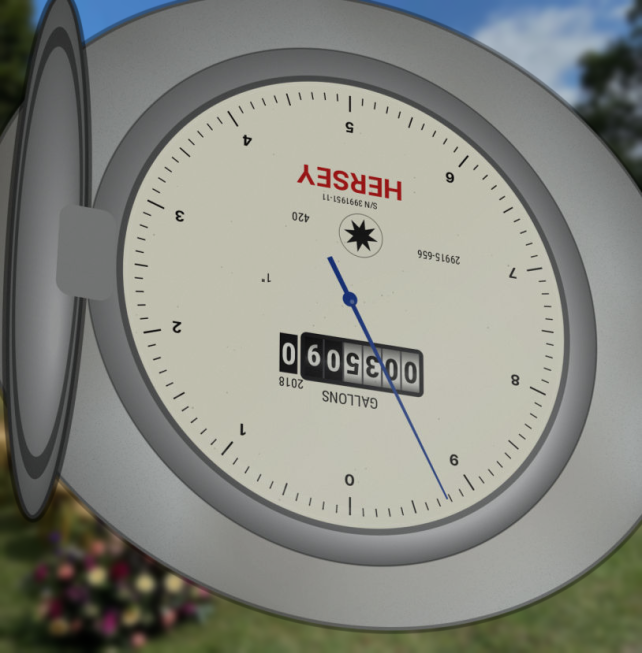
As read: 35089.2
